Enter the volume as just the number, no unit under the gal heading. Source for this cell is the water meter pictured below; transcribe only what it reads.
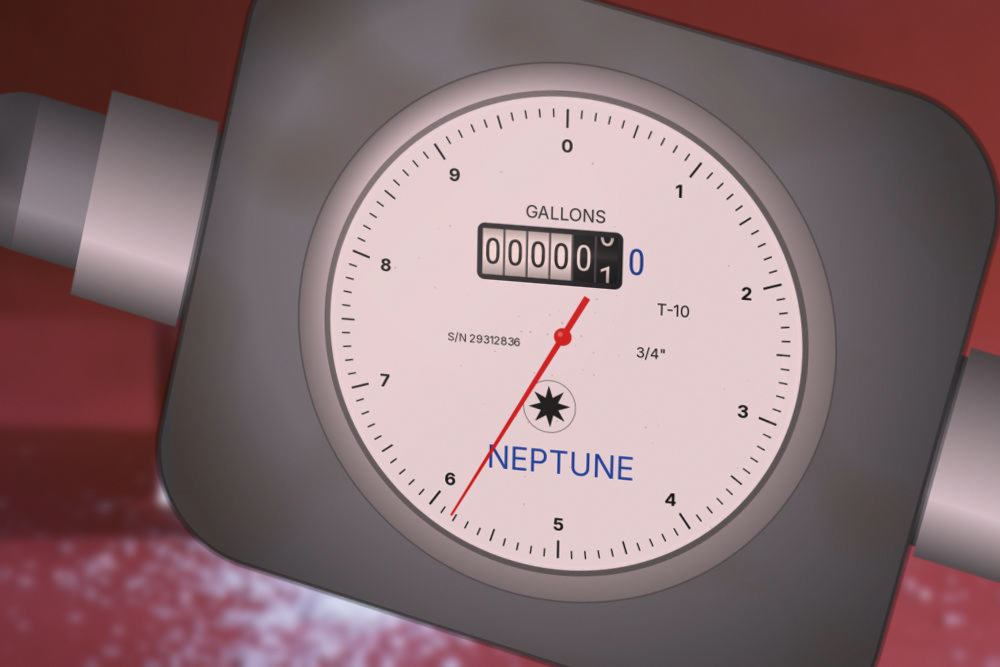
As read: 5.8
